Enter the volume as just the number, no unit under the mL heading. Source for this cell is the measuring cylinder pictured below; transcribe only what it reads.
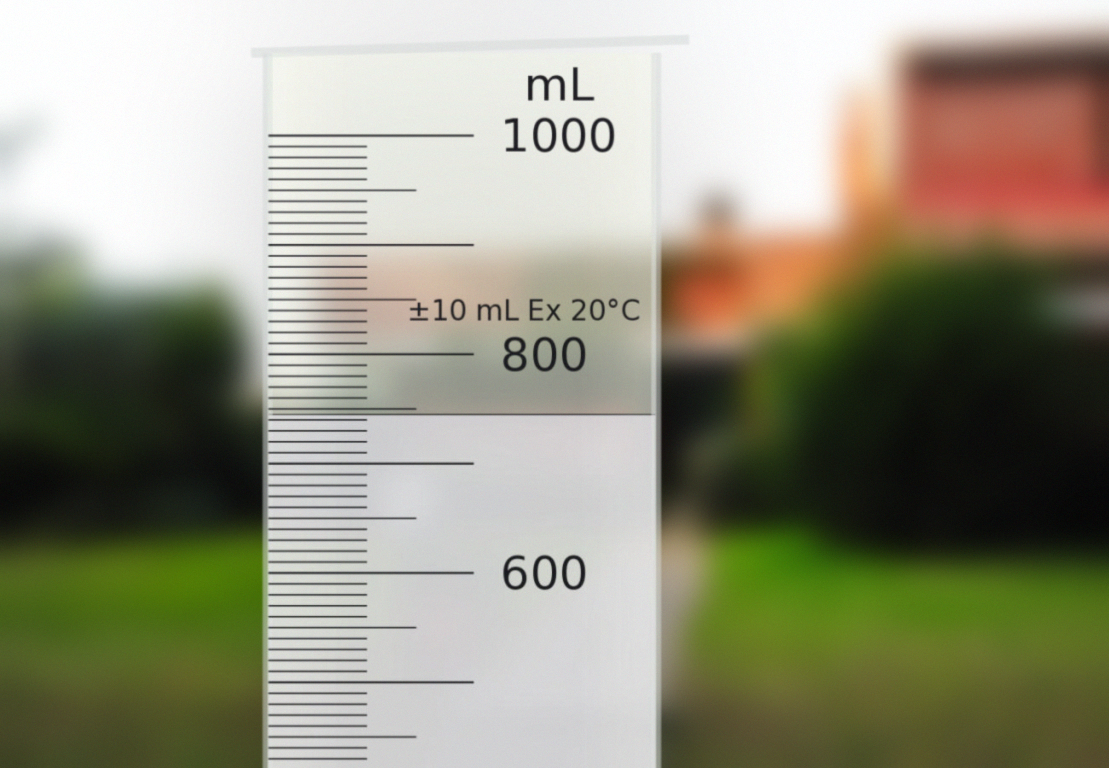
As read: 745
